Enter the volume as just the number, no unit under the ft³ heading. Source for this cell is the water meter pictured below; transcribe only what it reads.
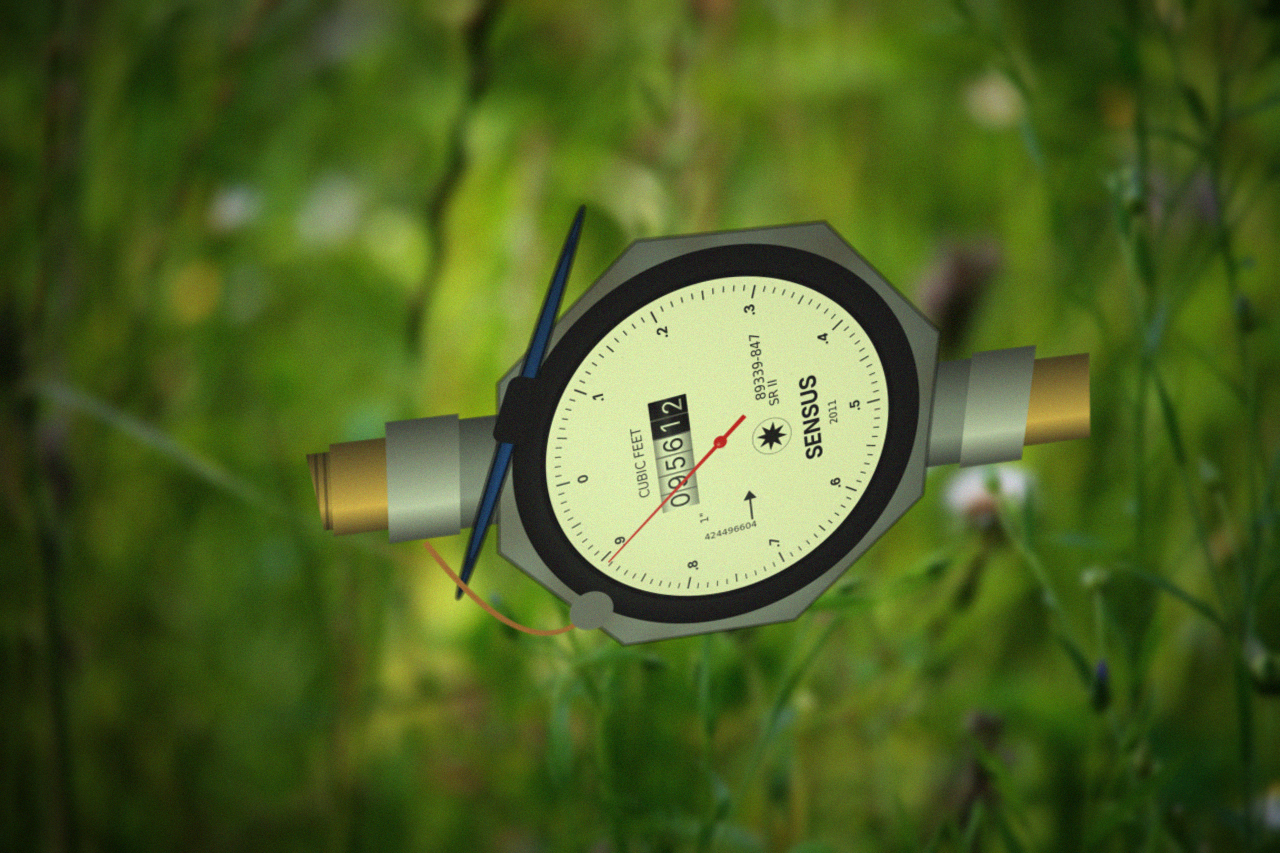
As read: 95611.89
